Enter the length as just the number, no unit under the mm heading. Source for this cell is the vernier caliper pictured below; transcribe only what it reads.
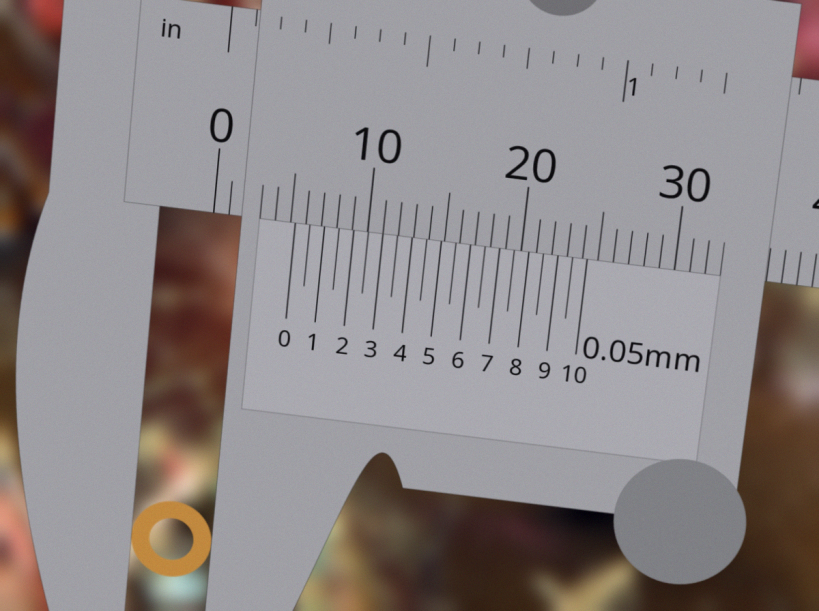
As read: 5.3
